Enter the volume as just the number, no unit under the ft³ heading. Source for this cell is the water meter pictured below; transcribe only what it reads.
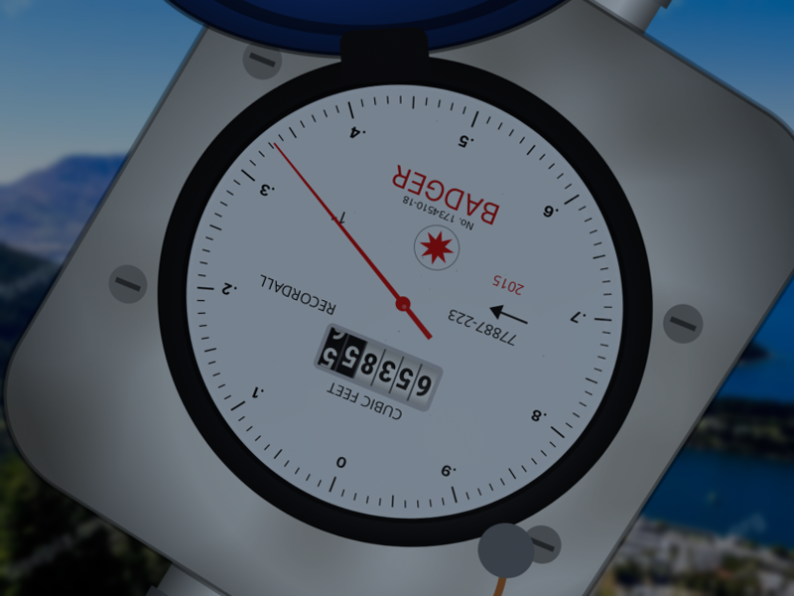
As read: 653855.33
